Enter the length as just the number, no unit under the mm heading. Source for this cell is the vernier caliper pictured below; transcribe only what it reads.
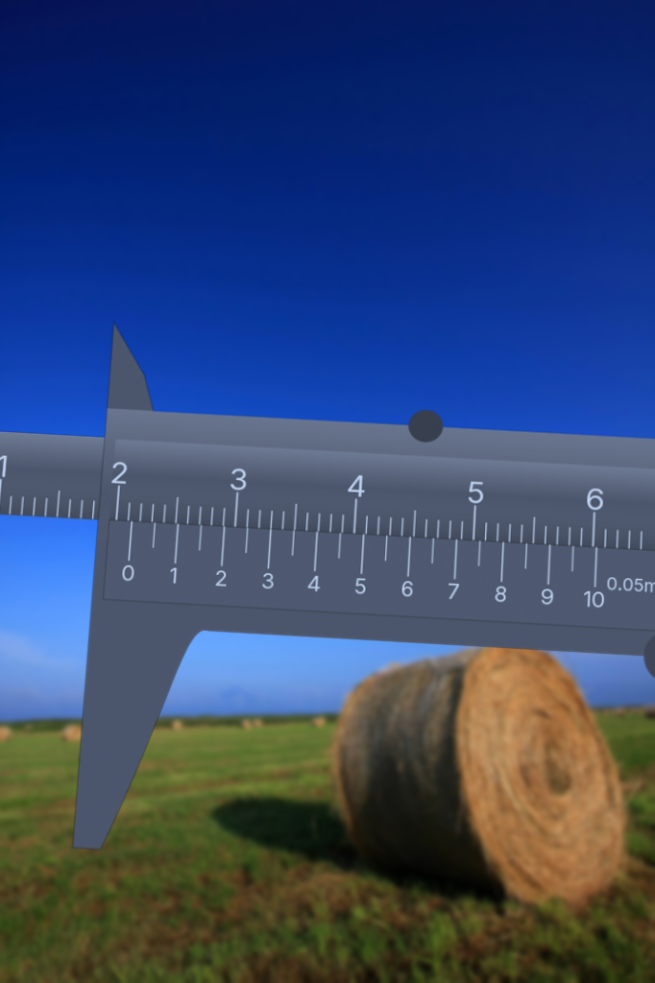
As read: 21.3
